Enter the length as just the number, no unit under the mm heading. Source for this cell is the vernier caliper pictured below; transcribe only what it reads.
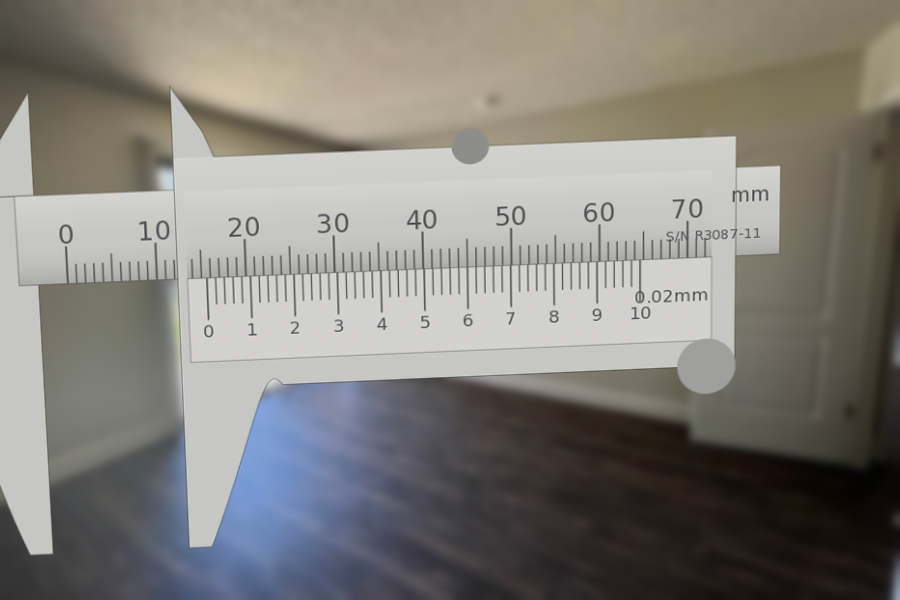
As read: 15.6
